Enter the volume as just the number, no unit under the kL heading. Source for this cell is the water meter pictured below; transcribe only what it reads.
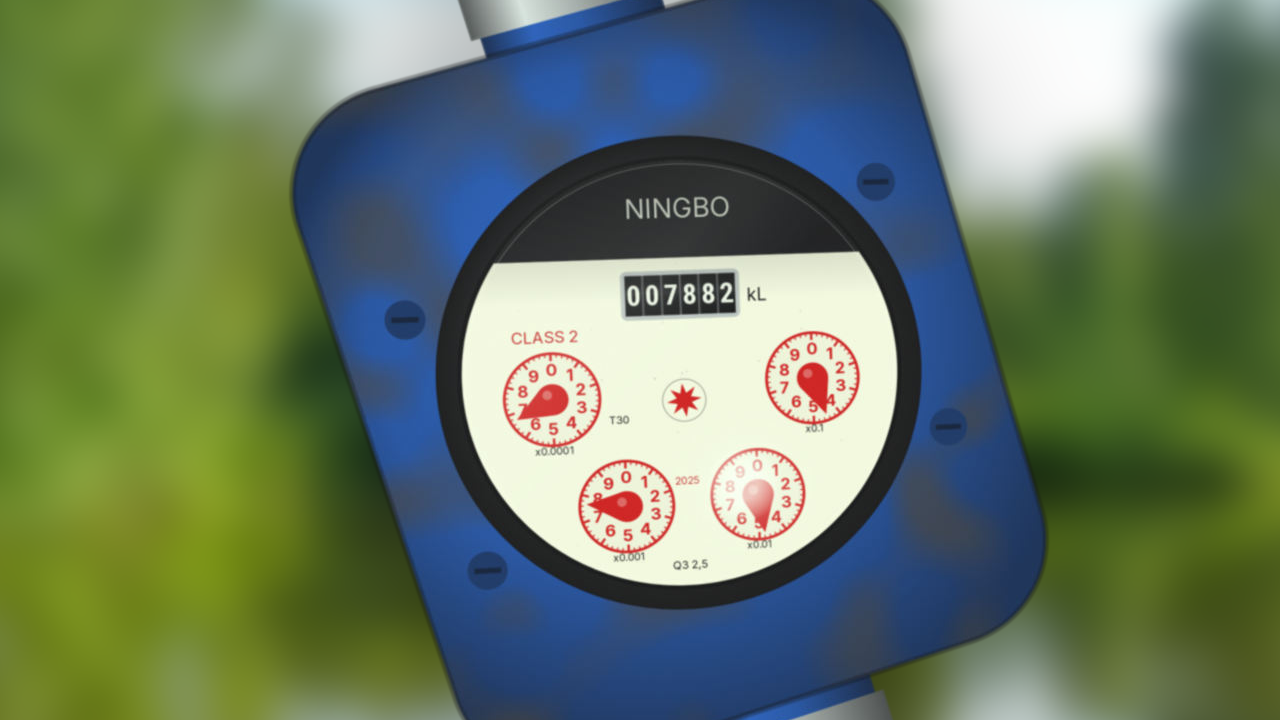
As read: 7882.4476
